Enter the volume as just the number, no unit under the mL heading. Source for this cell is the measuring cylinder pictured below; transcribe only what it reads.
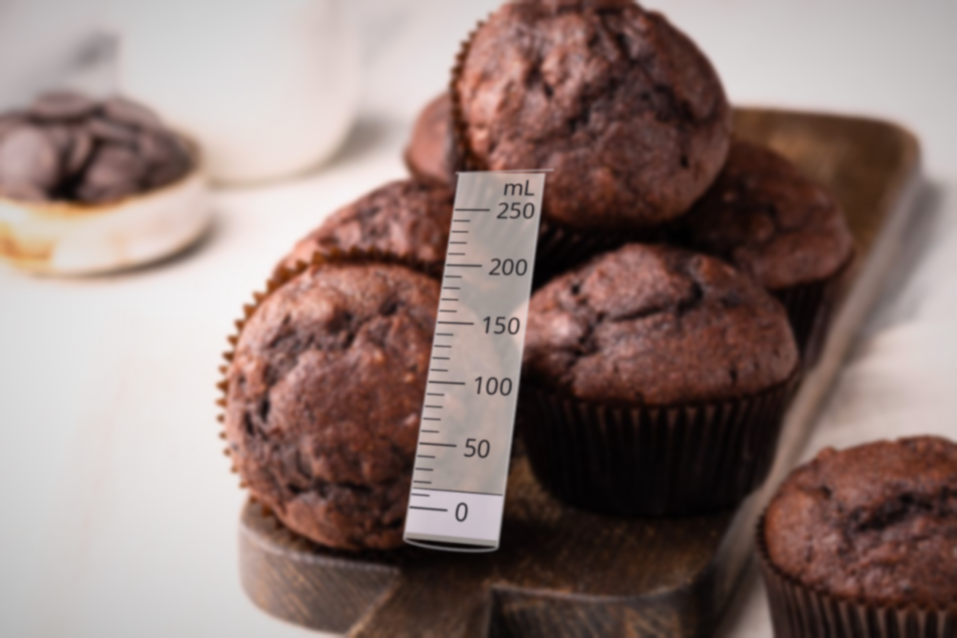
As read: 15
